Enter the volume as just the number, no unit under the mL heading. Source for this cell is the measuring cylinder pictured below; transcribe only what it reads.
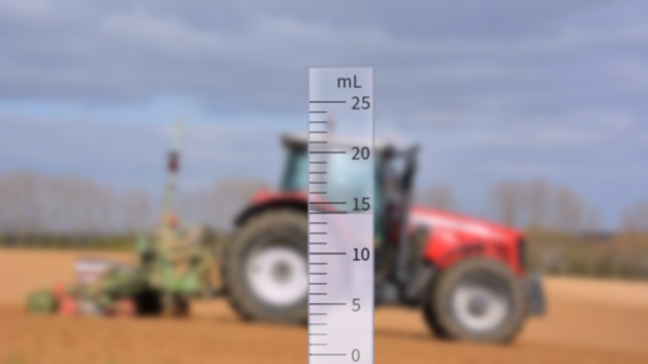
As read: 14
